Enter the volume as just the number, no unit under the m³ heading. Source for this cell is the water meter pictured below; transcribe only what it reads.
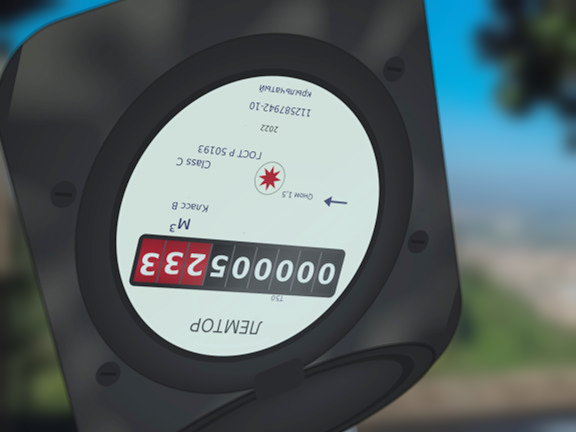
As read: 5.233
